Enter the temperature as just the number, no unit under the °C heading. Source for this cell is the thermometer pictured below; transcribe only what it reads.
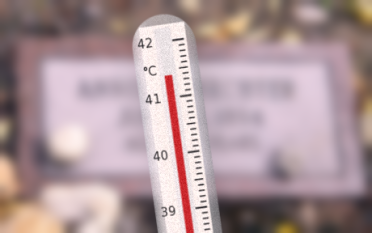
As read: 41.4
